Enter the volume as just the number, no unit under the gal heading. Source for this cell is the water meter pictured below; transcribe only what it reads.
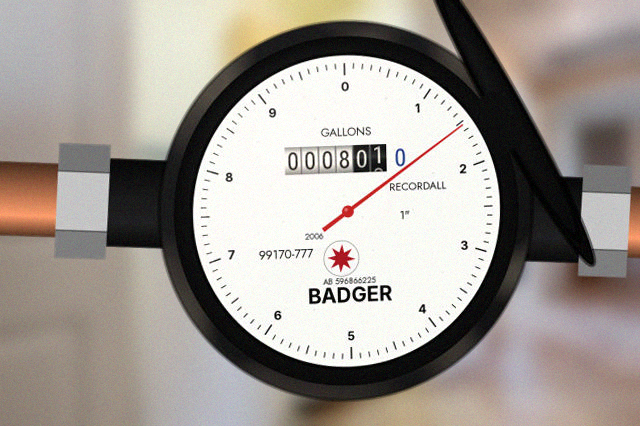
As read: 8011.5
